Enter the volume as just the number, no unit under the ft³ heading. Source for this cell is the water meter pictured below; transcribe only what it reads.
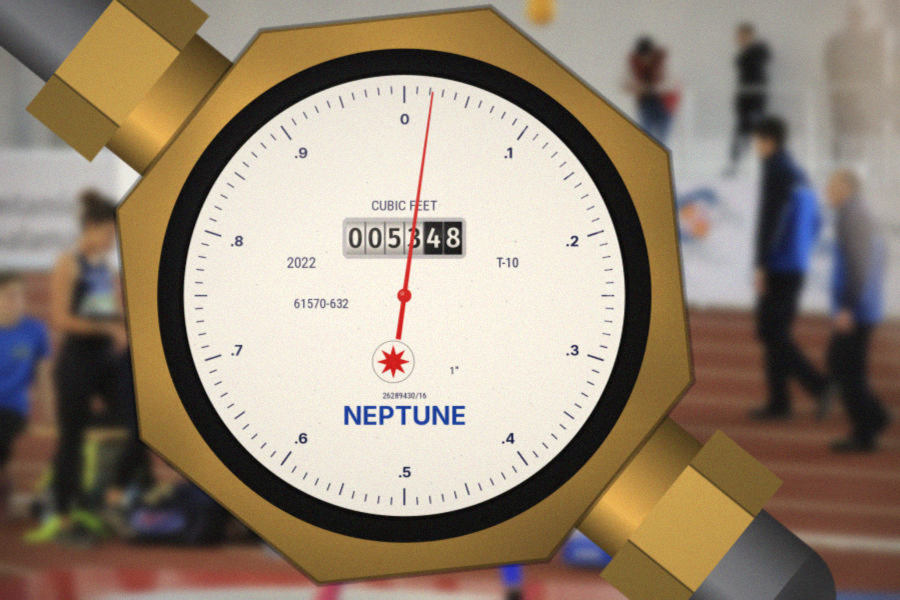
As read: 5348.02
